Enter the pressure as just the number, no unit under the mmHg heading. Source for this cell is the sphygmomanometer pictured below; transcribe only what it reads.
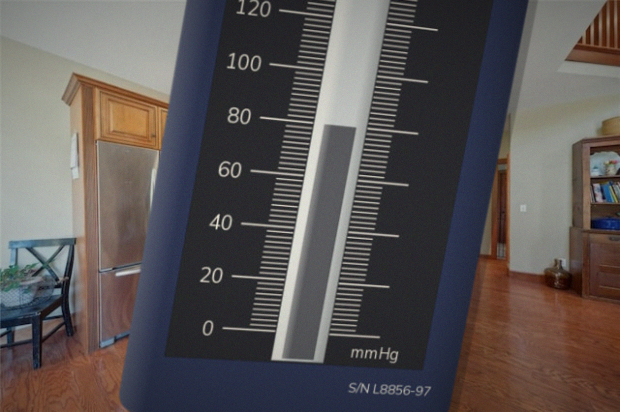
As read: 80
